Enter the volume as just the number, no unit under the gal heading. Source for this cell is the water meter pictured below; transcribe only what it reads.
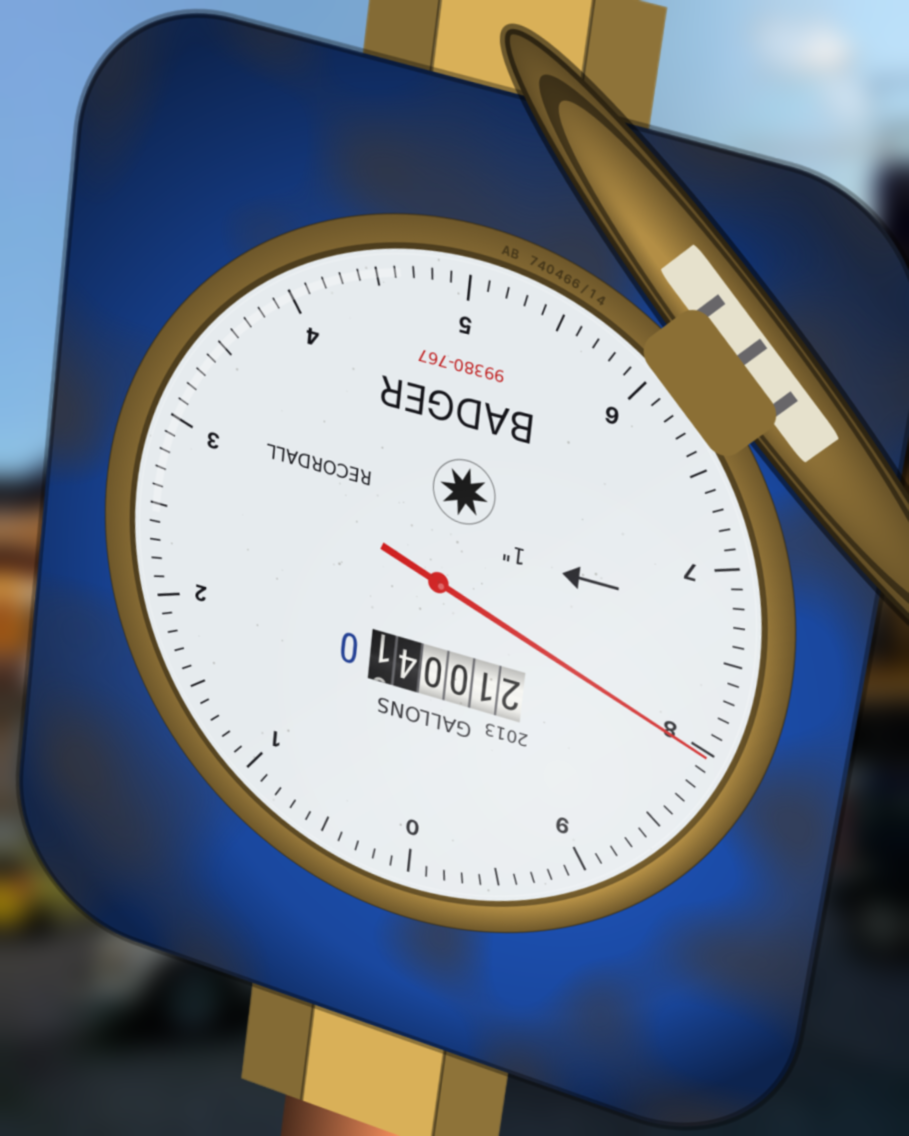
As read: 2100408.0
